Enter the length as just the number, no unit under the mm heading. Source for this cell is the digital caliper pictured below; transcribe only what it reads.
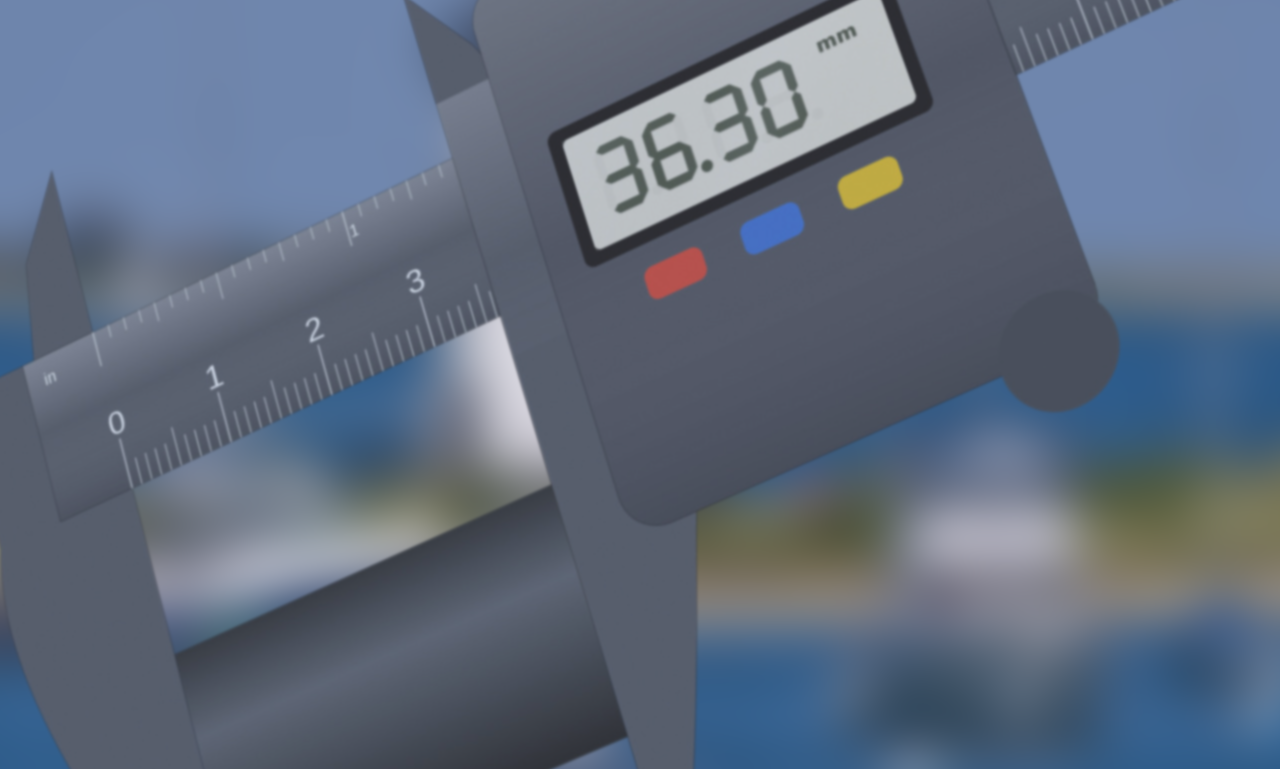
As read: 36.30
